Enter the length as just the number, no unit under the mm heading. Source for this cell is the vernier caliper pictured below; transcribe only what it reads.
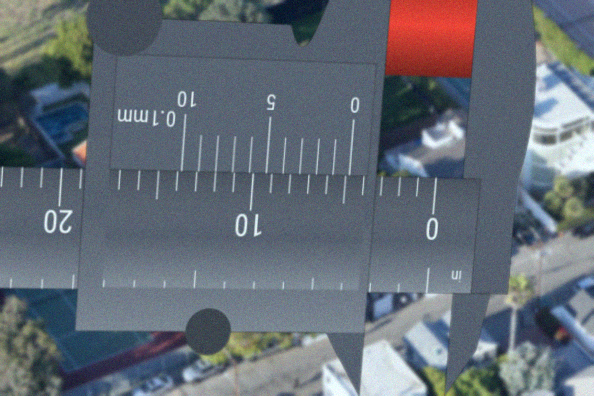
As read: 4.8
